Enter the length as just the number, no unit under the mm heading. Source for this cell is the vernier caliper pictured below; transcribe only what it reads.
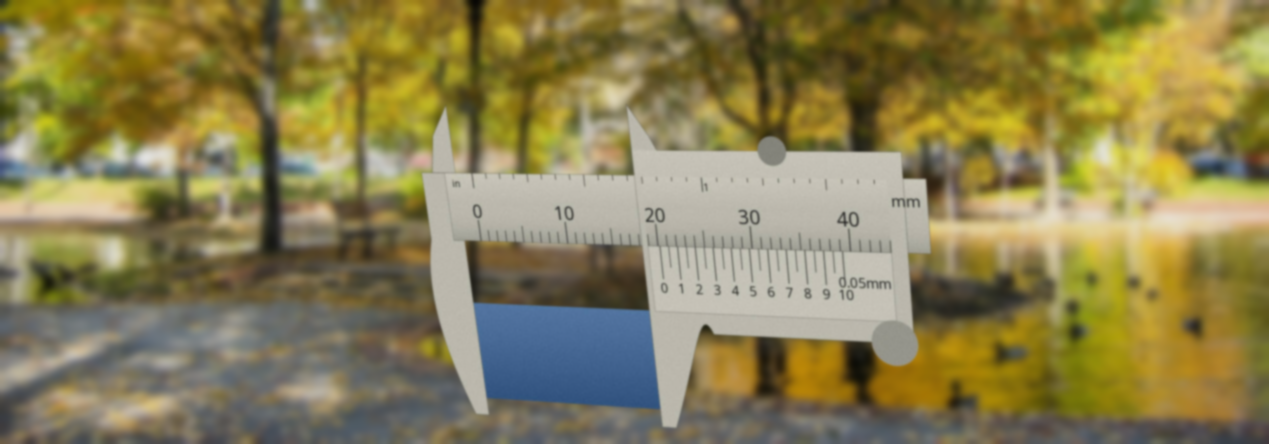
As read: 20.2
